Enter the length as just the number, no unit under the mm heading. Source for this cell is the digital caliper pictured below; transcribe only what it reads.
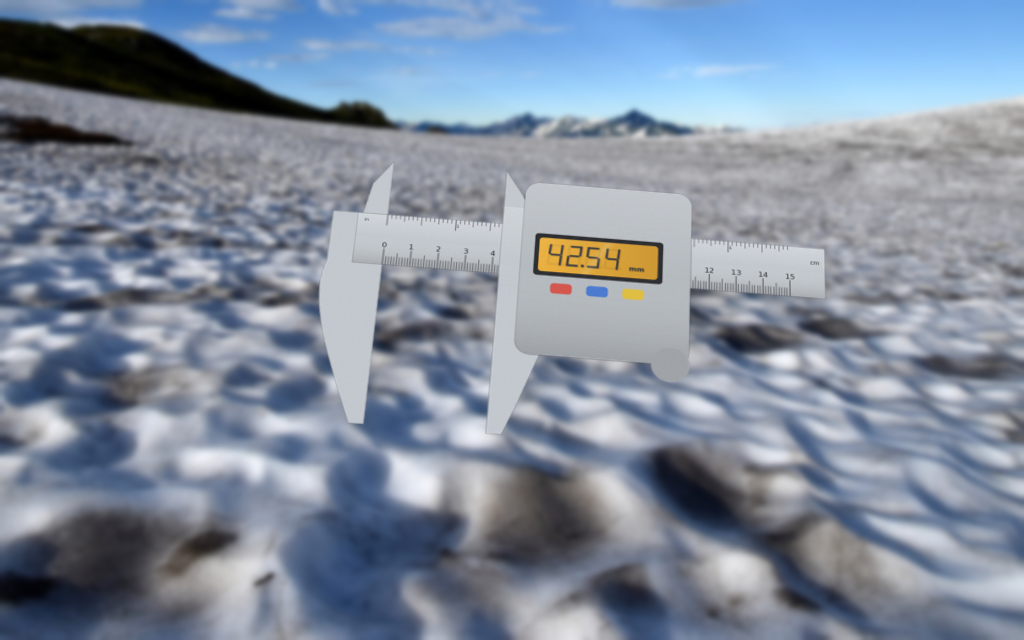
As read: 42.54
